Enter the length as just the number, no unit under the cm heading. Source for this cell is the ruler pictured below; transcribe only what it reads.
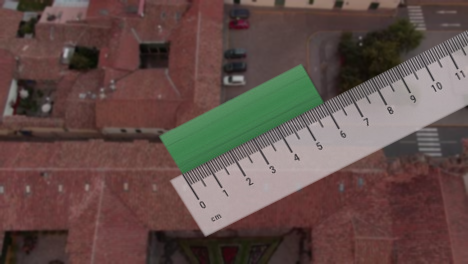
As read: 6
